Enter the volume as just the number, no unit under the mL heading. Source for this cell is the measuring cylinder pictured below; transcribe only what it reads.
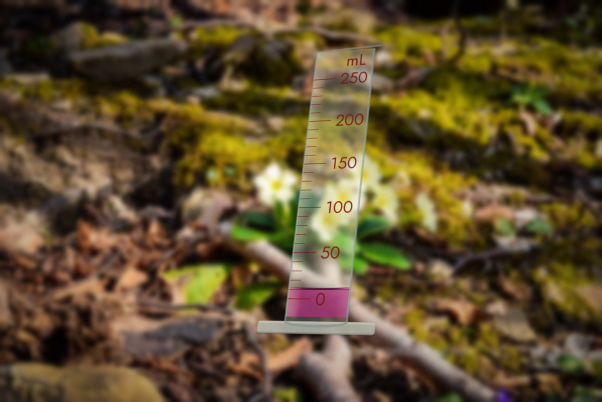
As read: 10
